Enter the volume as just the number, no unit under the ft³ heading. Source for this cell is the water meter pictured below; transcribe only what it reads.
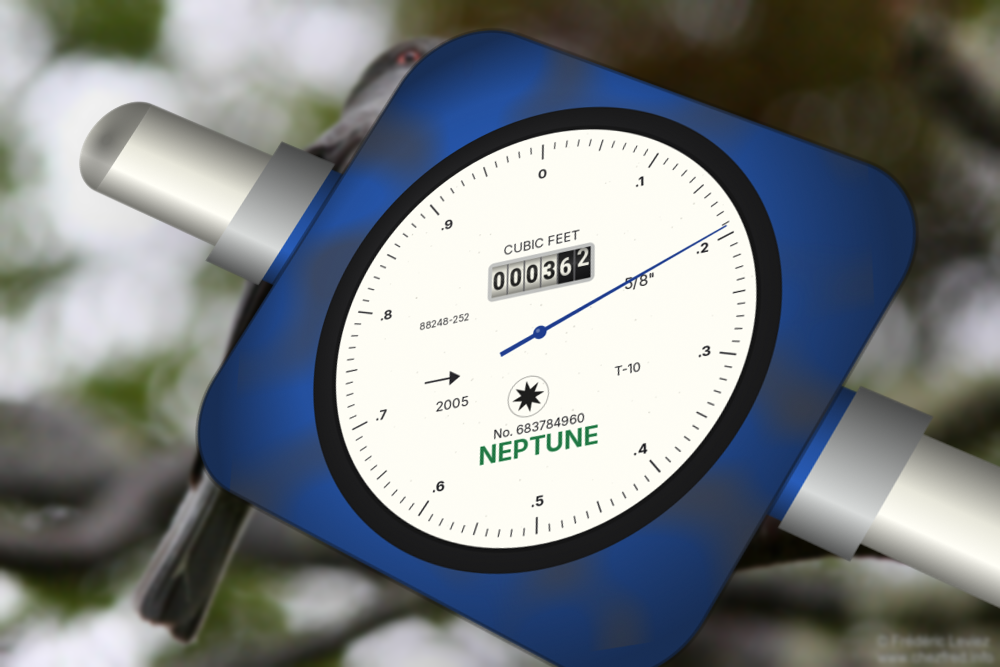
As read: 362.19
